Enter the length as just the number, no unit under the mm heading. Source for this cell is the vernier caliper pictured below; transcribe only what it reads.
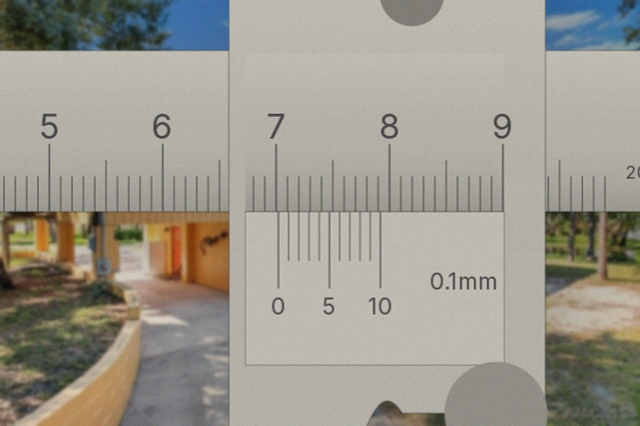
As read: 70.2
